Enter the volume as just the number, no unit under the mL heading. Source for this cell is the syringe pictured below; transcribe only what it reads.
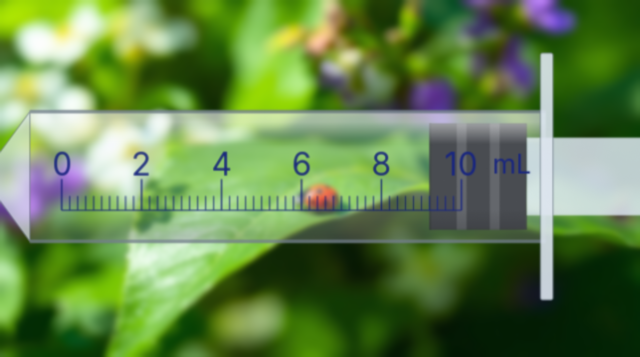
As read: 9.2
